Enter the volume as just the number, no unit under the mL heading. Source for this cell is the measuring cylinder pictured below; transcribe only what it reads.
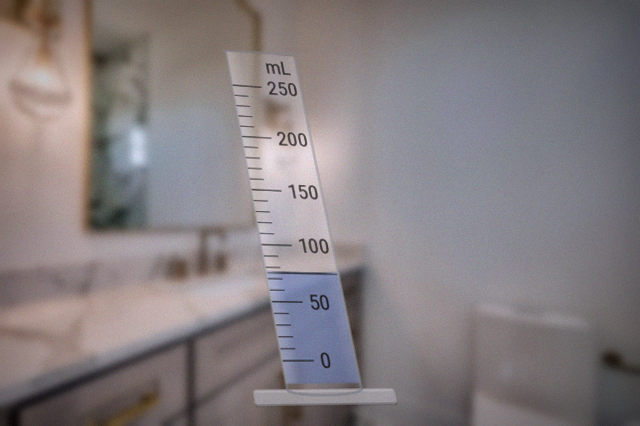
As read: 75
